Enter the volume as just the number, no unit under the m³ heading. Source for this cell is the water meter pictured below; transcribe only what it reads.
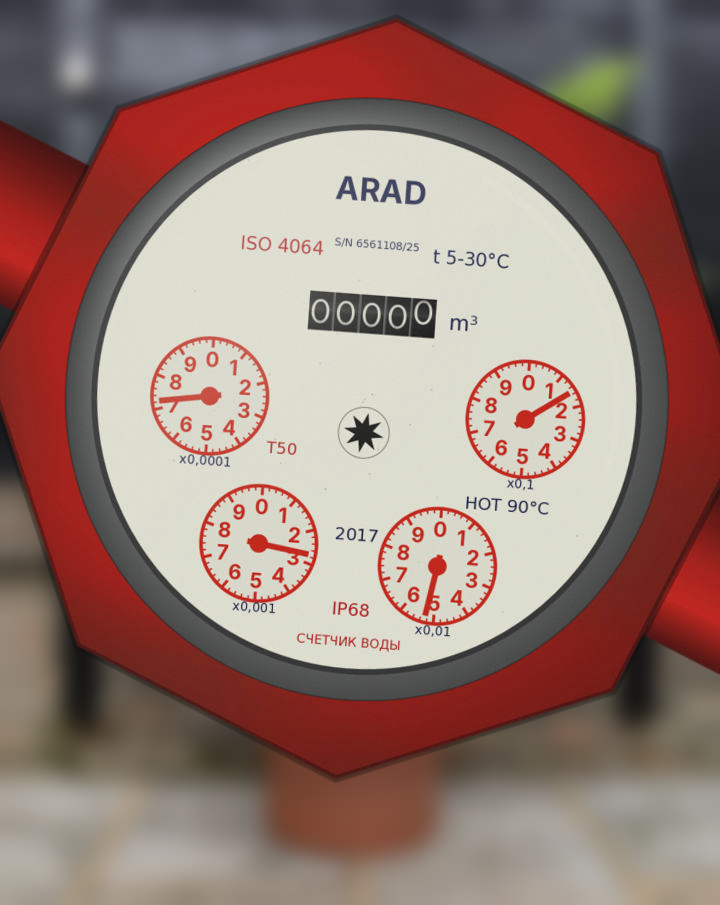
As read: 0.1527
